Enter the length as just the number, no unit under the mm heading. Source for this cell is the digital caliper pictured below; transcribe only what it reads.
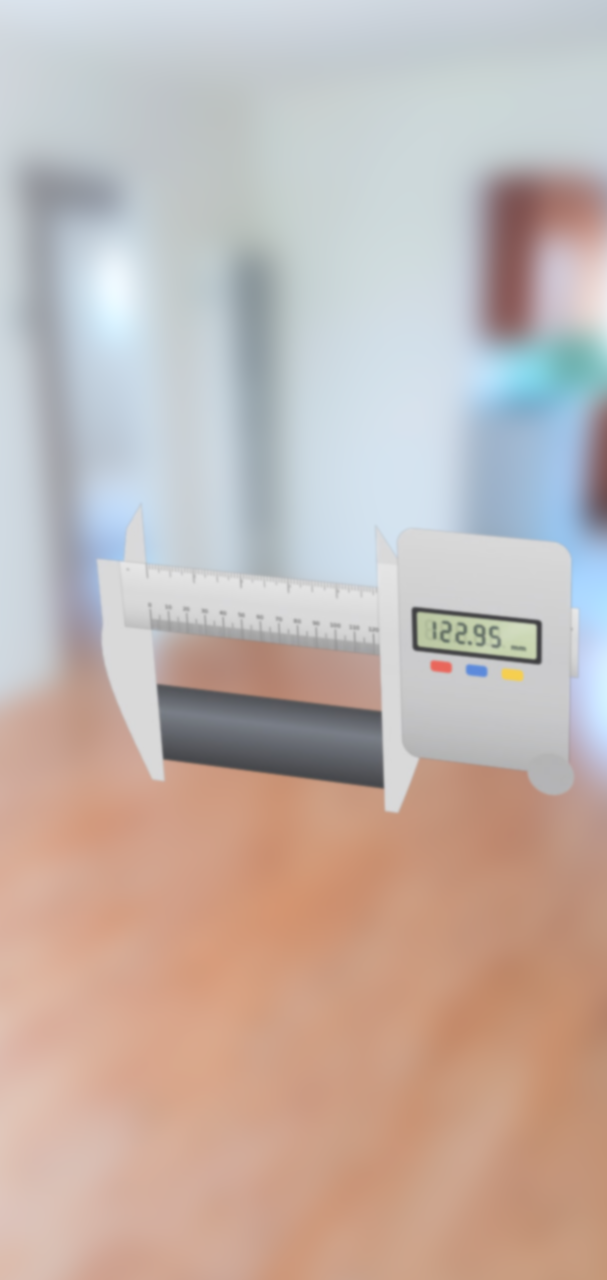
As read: 122.95
